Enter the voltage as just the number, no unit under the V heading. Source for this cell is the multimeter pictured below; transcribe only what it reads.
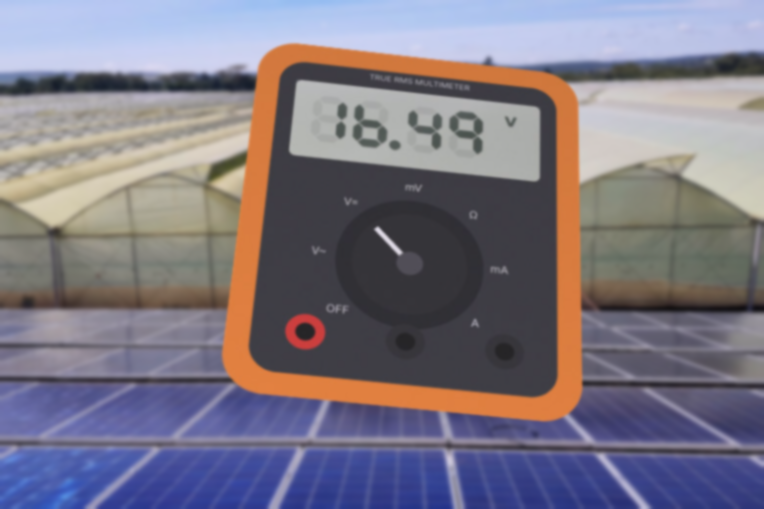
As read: 16.49
